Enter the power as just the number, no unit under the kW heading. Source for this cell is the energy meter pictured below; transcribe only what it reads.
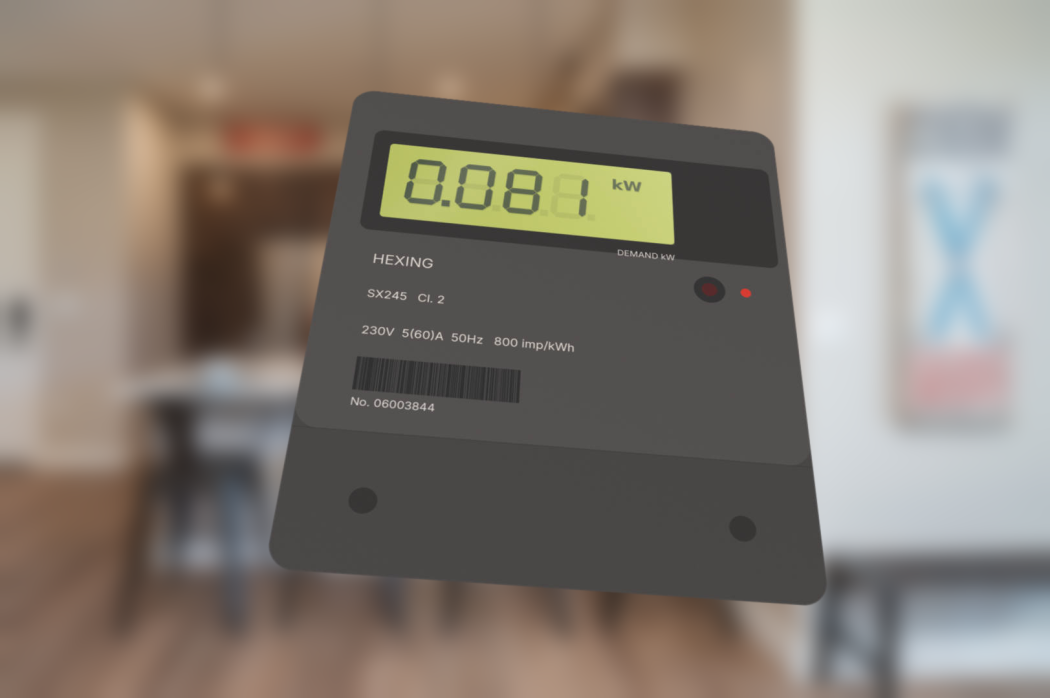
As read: 0.081
